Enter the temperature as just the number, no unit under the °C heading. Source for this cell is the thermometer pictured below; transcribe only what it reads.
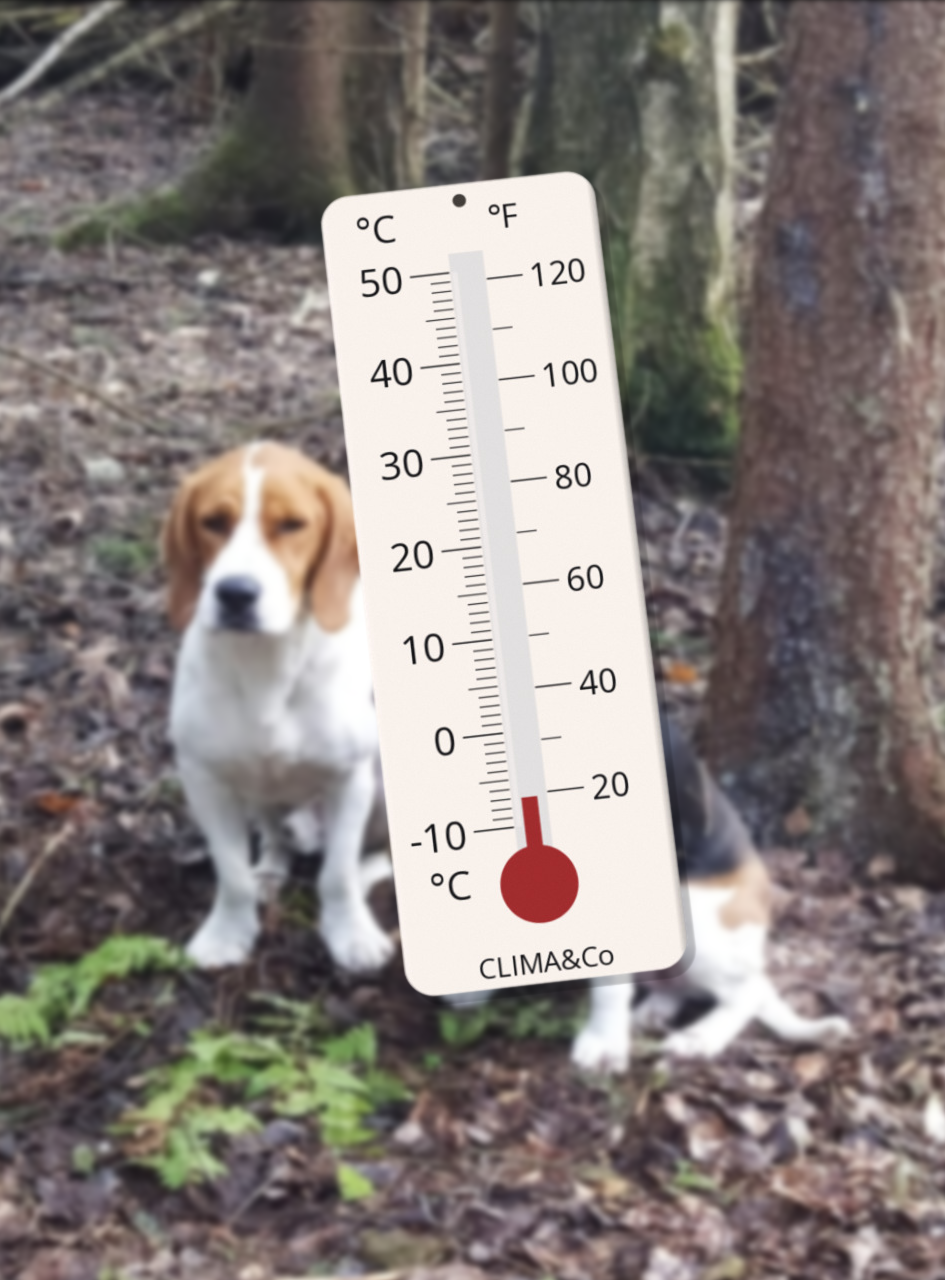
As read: -7
